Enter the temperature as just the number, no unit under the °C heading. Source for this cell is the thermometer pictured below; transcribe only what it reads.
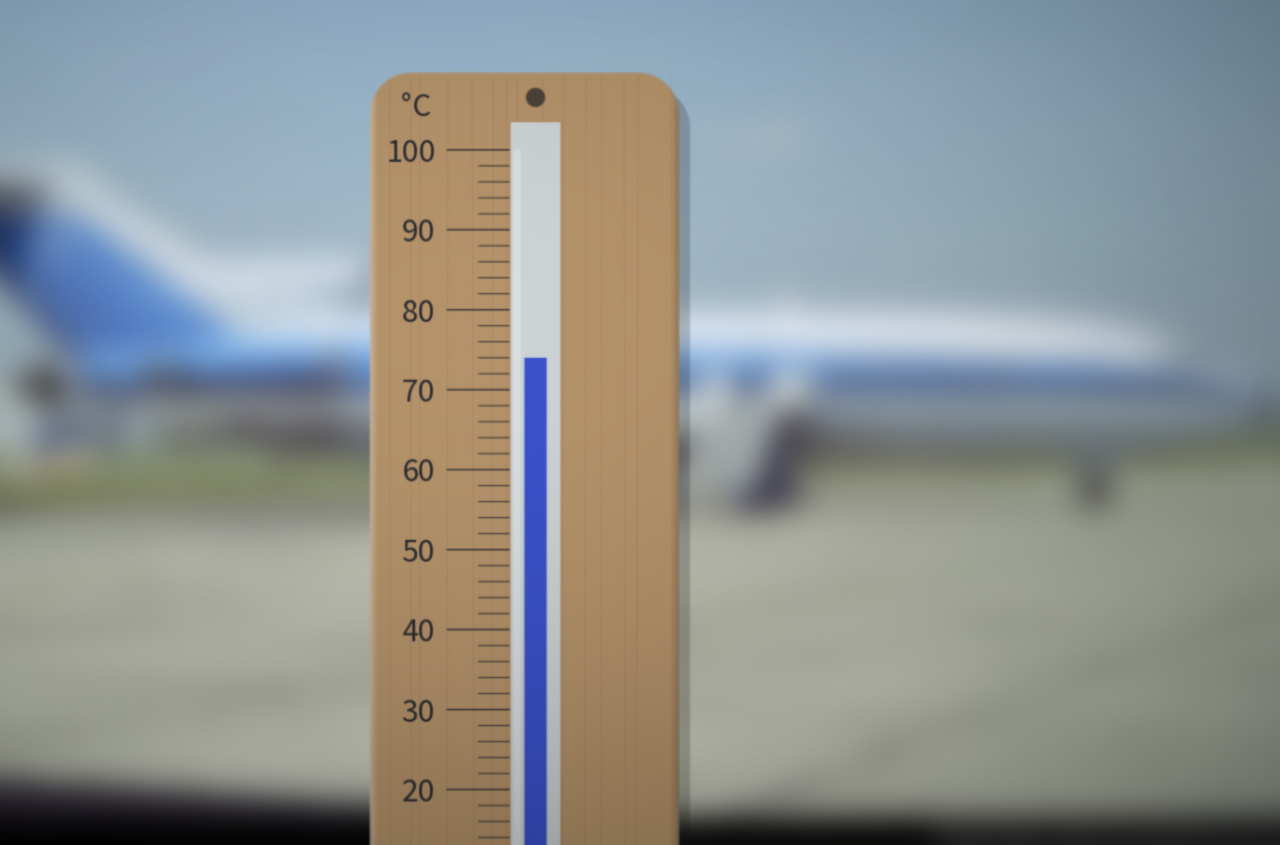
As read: 74
